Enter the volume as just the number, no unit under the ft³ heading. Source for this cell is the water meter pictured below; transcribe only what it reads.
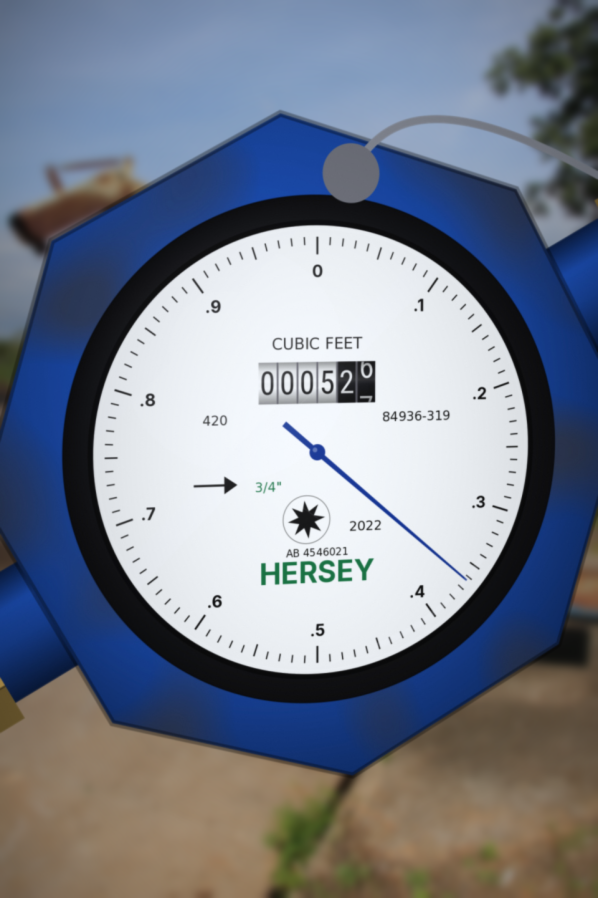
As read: 526.36
